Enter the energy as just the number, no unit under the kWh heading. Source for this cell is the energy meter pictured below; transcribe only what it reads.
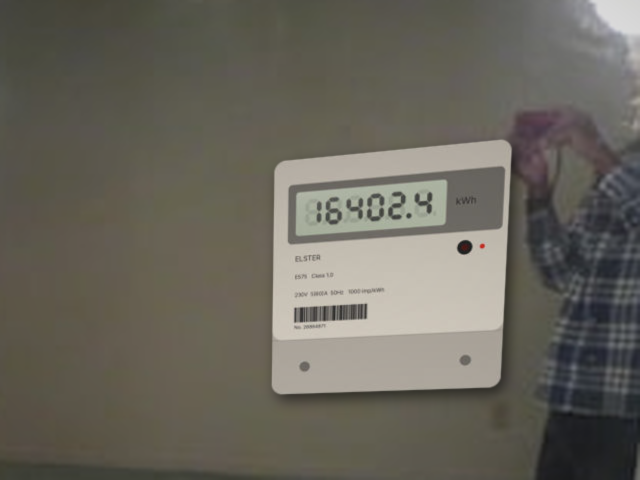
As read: 16402.4
